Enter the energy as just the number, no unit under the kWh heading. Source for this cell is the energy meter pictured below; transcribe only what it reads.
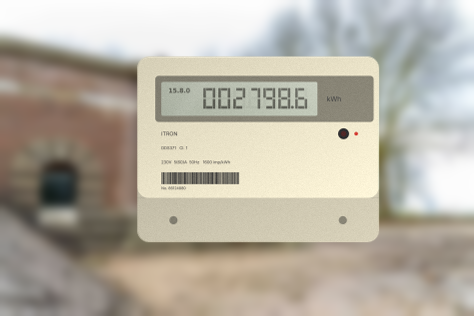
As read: 2798.6
